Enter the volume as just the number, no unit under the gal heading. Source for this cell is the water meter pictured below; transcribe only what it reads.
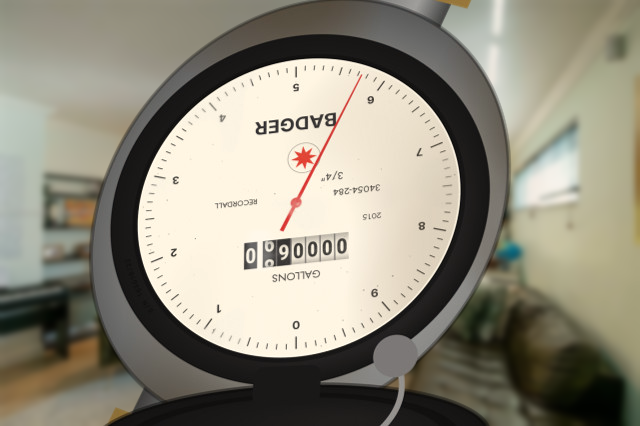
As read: 685.7
